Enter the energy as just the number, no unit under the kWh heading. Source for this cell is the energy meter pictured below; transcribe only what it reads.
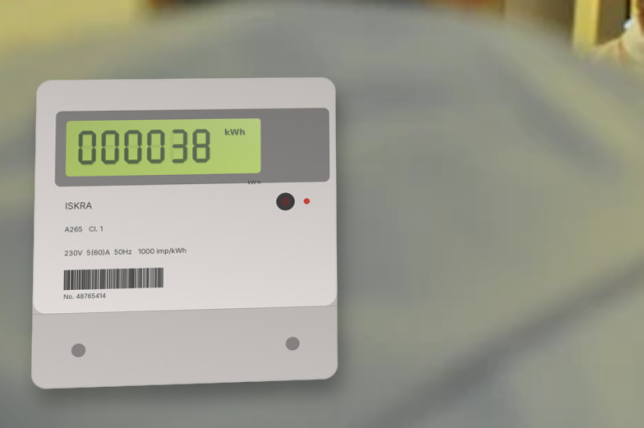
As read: 38
